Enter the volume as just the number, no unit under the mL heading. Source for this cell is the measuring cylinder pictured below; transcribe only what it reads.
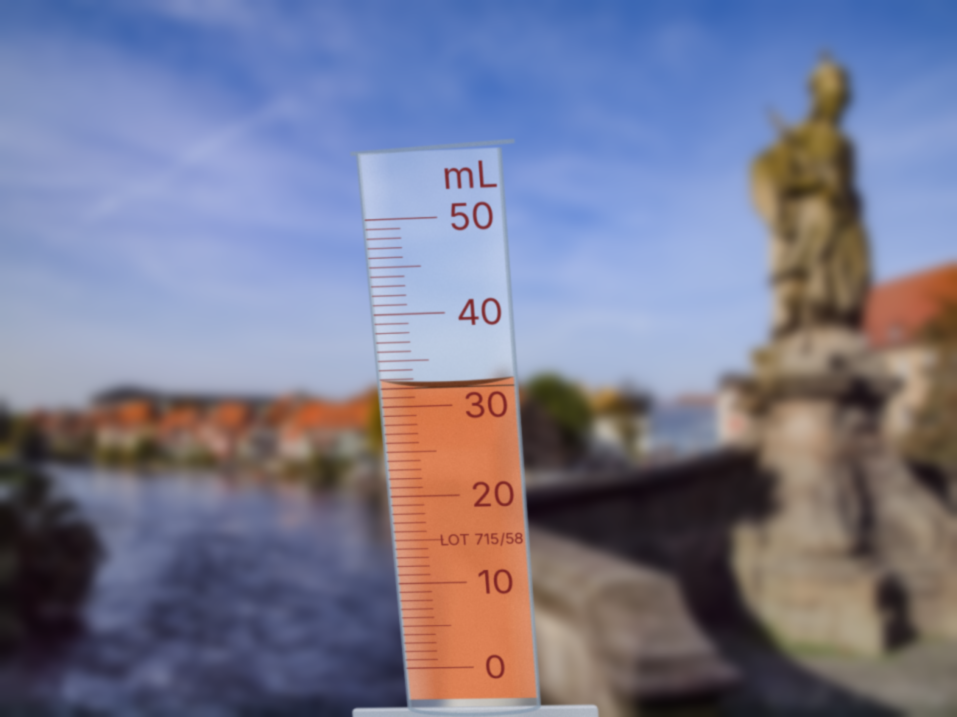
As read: 32
